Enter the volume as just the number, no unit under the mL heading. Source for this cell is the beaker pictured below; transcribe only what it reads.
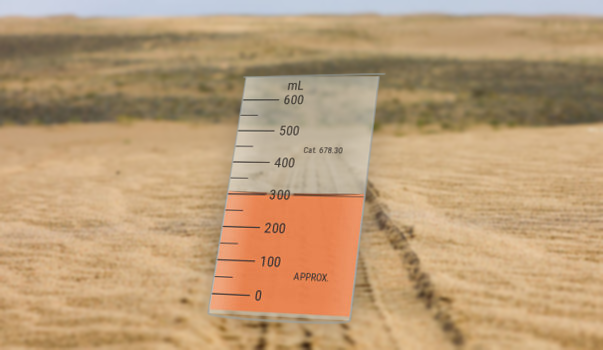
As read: 300
